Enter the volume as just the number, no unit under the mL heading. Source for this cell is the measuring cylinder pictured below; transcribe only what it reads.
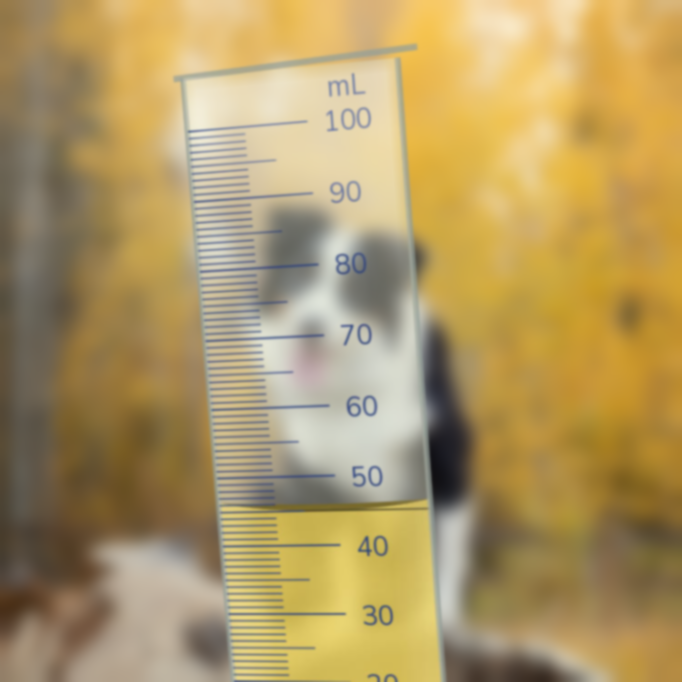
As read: 45
